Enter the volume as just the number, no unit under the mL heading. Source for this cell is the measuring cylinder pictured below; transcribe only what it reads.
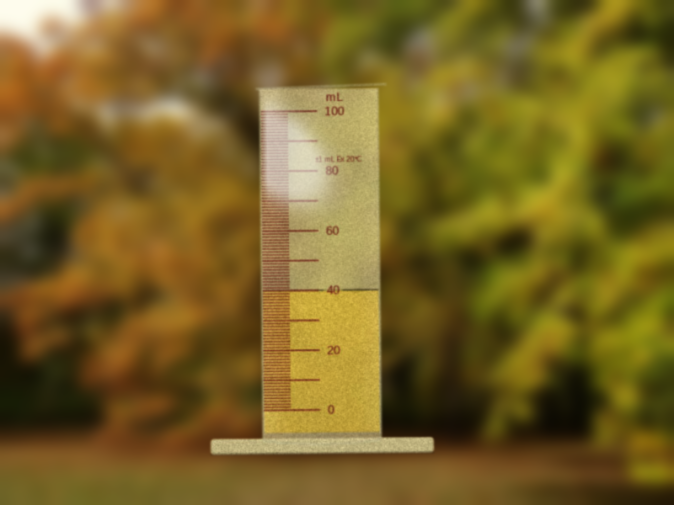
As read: 40
